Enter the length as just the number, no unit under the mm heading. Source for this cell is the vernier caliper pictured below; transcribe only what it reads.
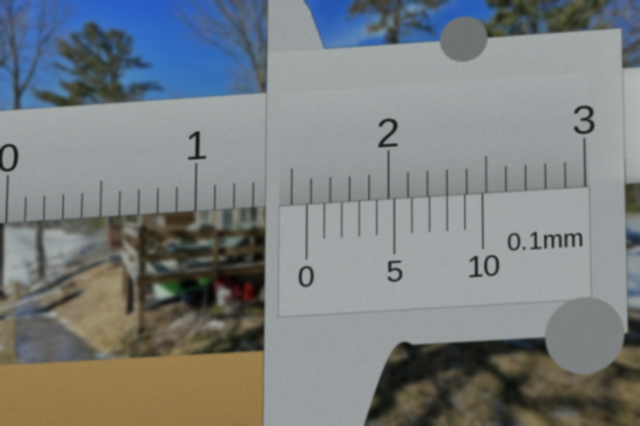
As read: 15.8
